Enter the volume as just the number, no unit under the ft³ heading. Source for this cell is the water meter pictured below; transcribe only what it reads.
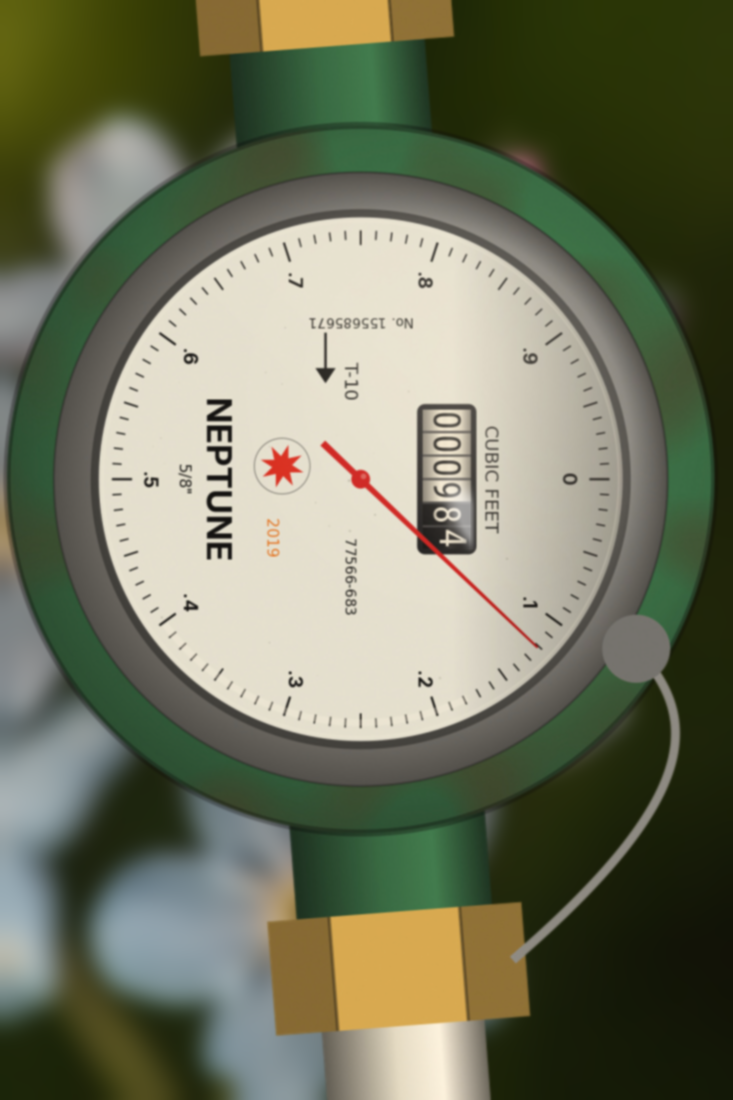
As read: 984.12
